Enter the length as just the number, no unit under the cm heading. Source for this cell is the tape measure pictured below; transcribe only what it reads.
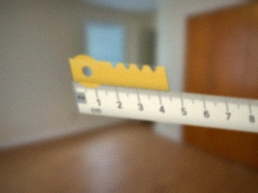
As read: 4.5
